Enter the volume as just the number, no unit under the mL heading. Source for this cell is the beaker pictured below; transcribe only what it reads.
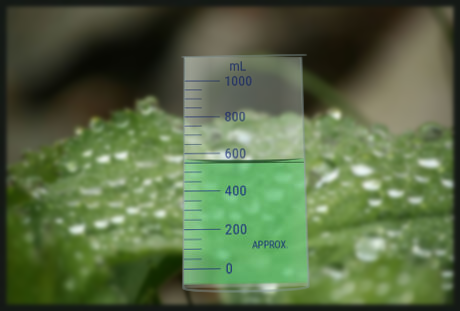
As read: 550
